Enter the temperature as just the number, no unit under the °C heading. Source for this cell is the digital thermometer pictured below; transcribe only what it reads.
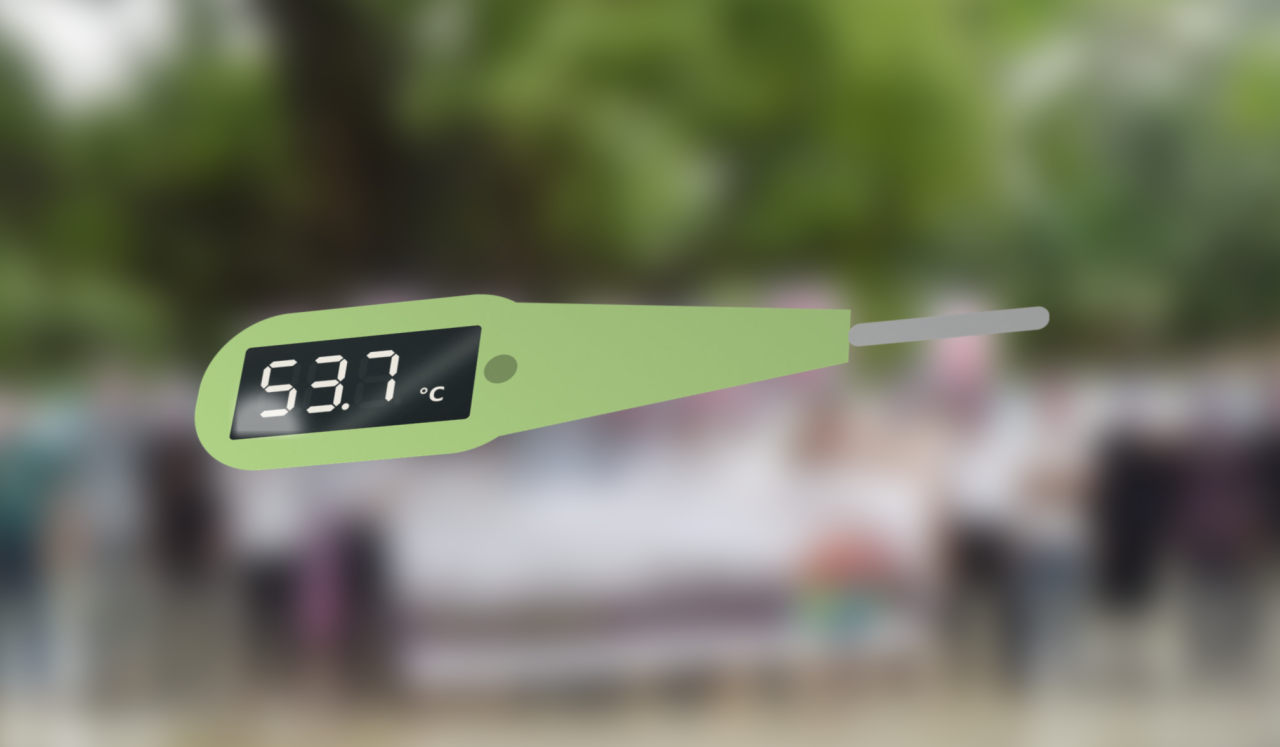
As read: 53.7
